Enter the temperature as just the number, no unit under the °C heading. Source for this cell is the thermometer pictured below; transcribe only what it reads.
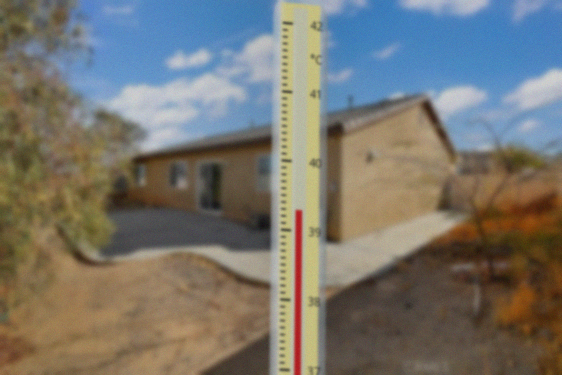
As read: 39.3
